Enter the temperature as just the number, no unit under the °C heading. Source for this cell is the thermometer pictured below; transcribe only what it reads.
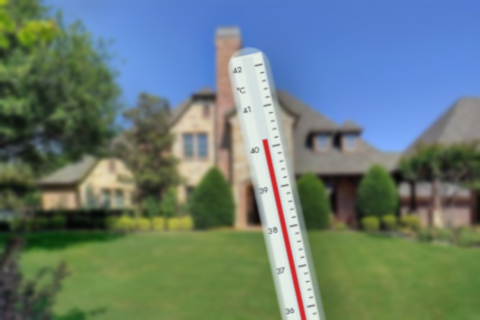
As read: 40.2
